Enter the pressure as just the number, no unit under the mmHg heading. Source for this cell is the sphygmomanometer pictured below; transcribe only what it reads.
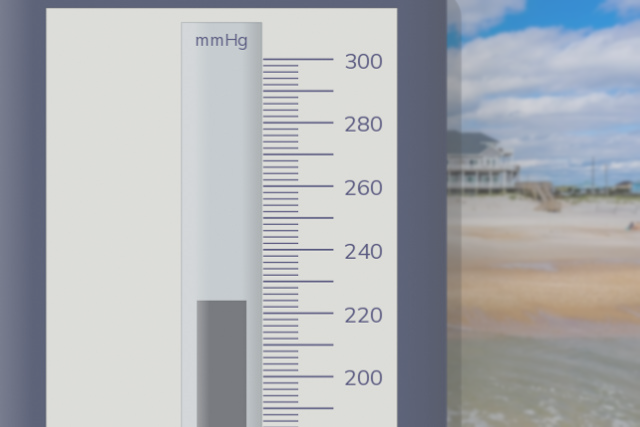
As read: 224
